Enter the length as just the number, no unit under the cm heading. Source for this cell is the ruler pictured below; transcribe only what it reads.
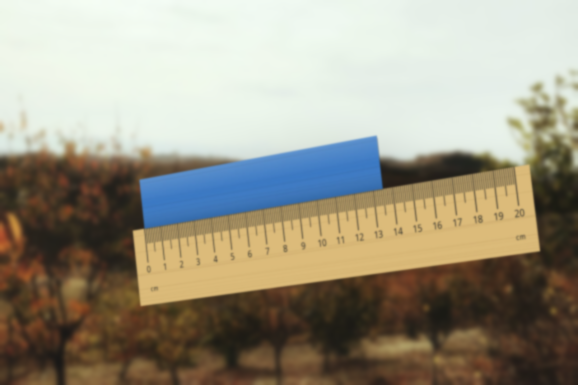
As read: 13.5
